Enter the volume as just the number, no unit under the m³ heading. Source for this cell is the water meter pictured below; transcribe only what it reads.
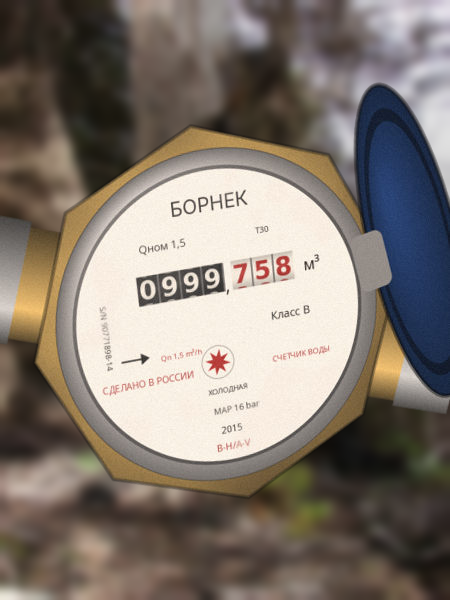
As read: 999.758
